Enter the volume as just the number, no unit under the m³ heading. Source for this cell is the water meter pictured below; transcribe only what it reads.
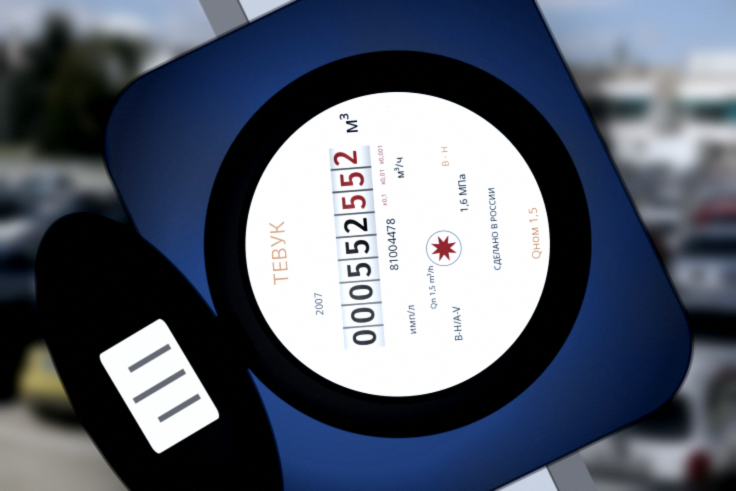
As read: 552.552
